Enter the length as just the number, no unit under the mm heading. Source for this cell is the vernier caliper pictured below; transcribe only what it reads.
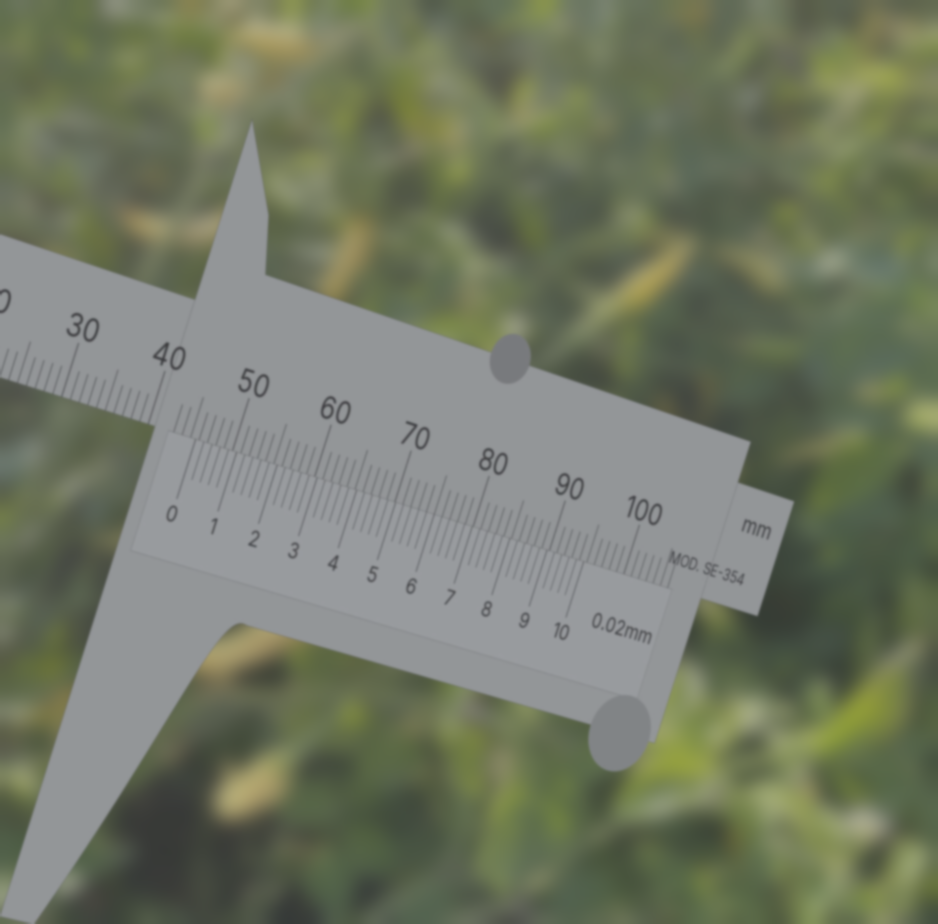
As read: 45.6
